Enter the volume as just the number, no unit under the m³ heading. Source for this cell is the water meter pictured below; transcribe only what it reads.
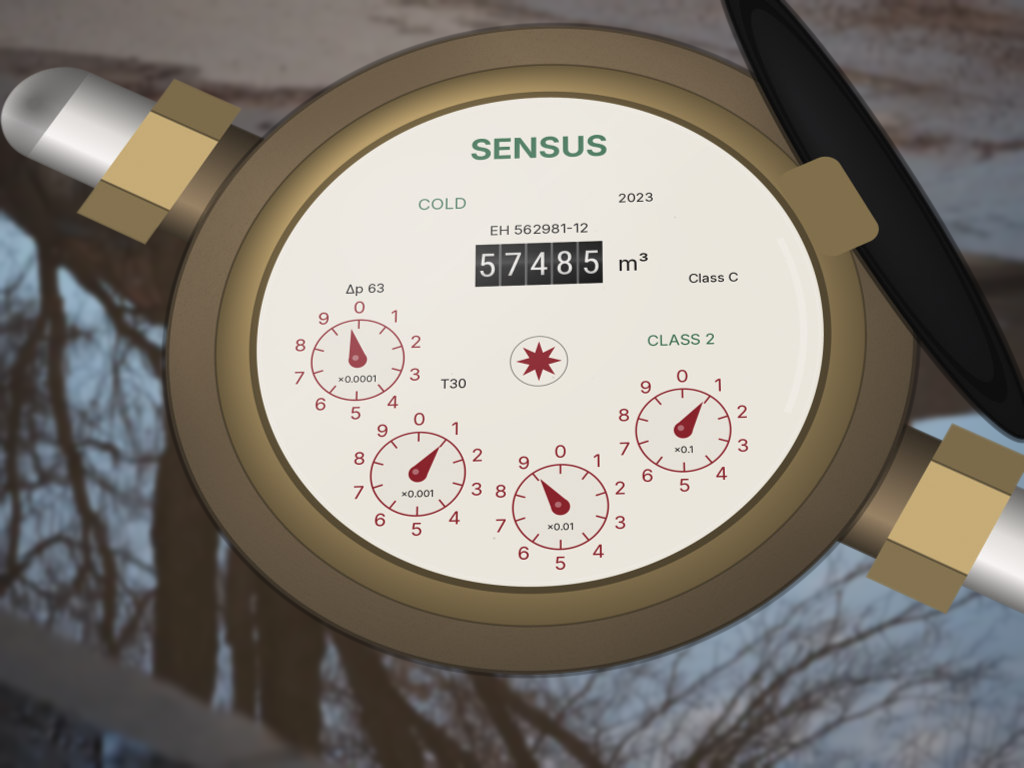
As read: 57485.0909
